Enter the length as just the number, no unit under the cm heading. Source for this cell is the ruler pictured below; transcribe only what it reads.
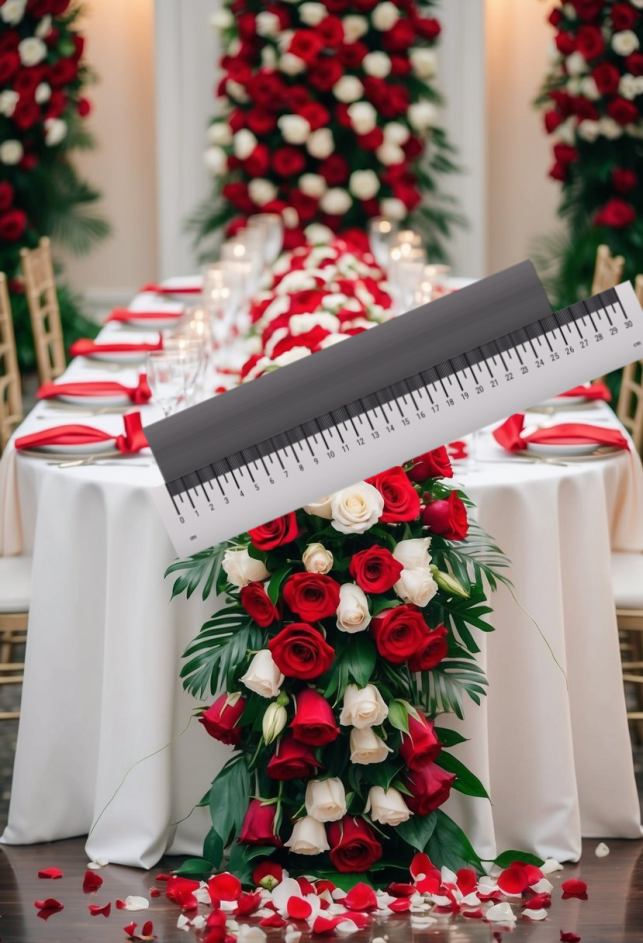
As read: 26
